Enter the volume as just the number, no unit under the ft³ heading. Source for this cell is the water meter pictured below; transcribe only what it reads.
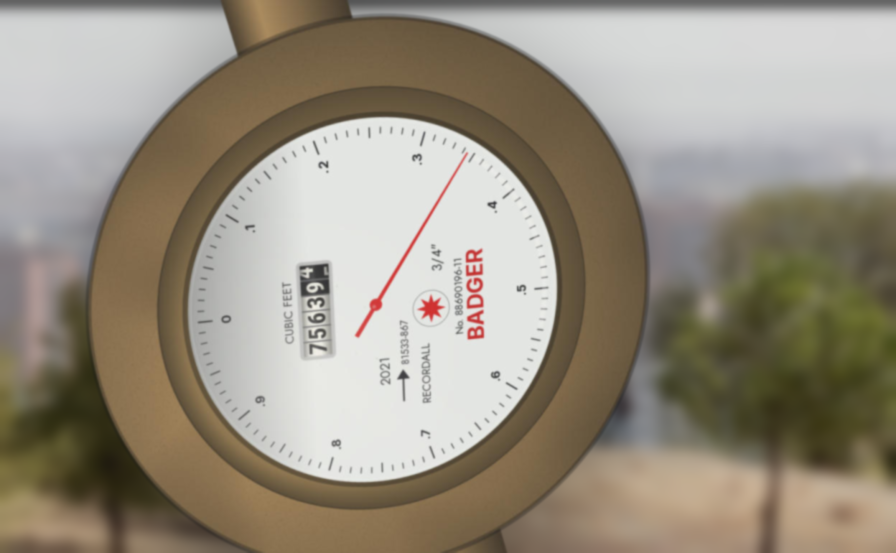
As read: 756394.34
